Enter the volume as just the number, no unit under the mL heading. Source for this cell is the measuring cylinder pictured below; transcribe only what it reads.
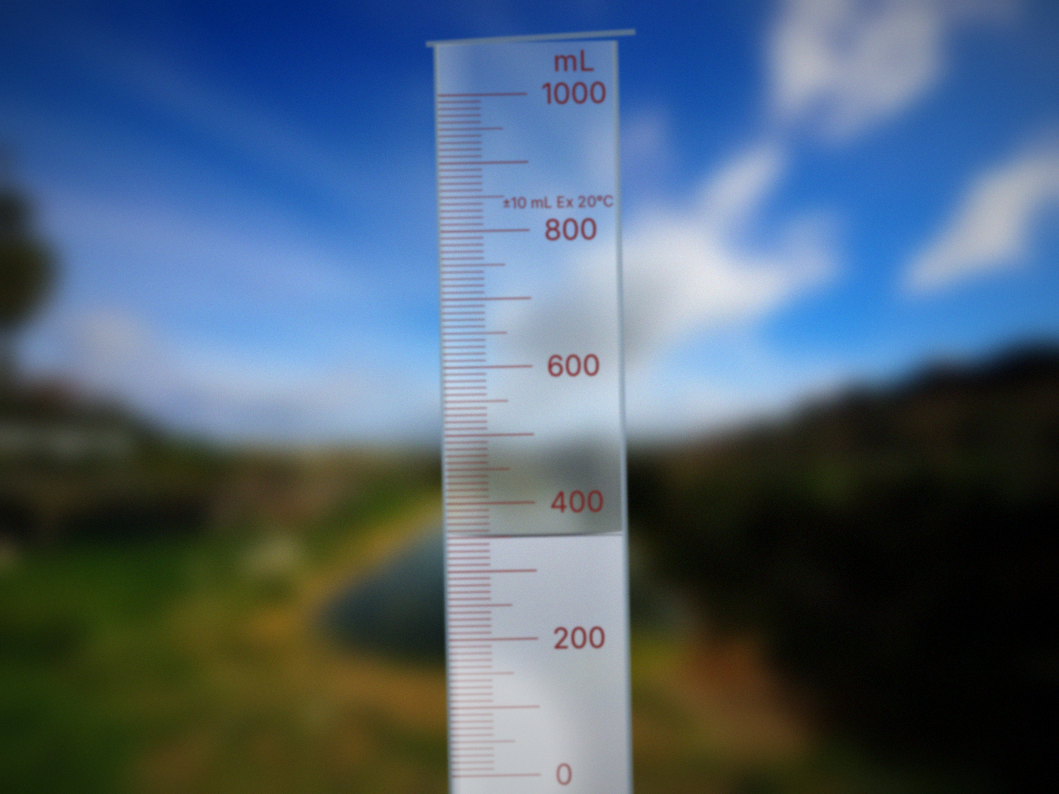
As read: 350
